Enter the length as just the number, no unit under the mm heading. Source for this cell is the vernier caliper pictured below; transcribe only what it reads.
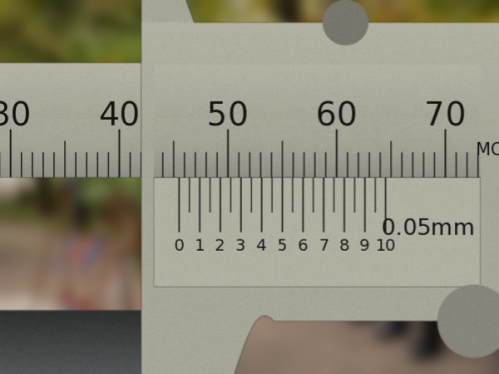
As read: 45.5
